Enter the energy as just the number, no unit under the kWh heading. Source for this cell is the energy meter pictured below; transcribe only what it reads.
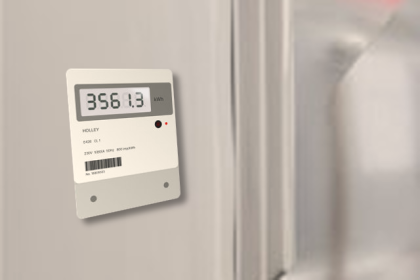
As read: 3561.3
